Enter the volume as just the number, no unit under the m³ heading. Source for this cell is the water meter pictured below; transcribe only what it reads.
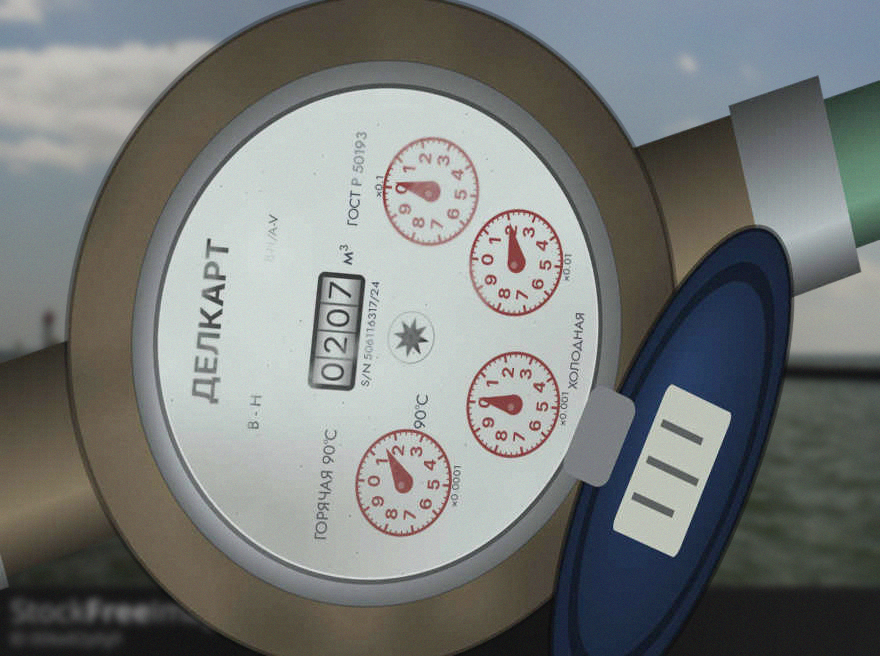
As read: 207.0201
